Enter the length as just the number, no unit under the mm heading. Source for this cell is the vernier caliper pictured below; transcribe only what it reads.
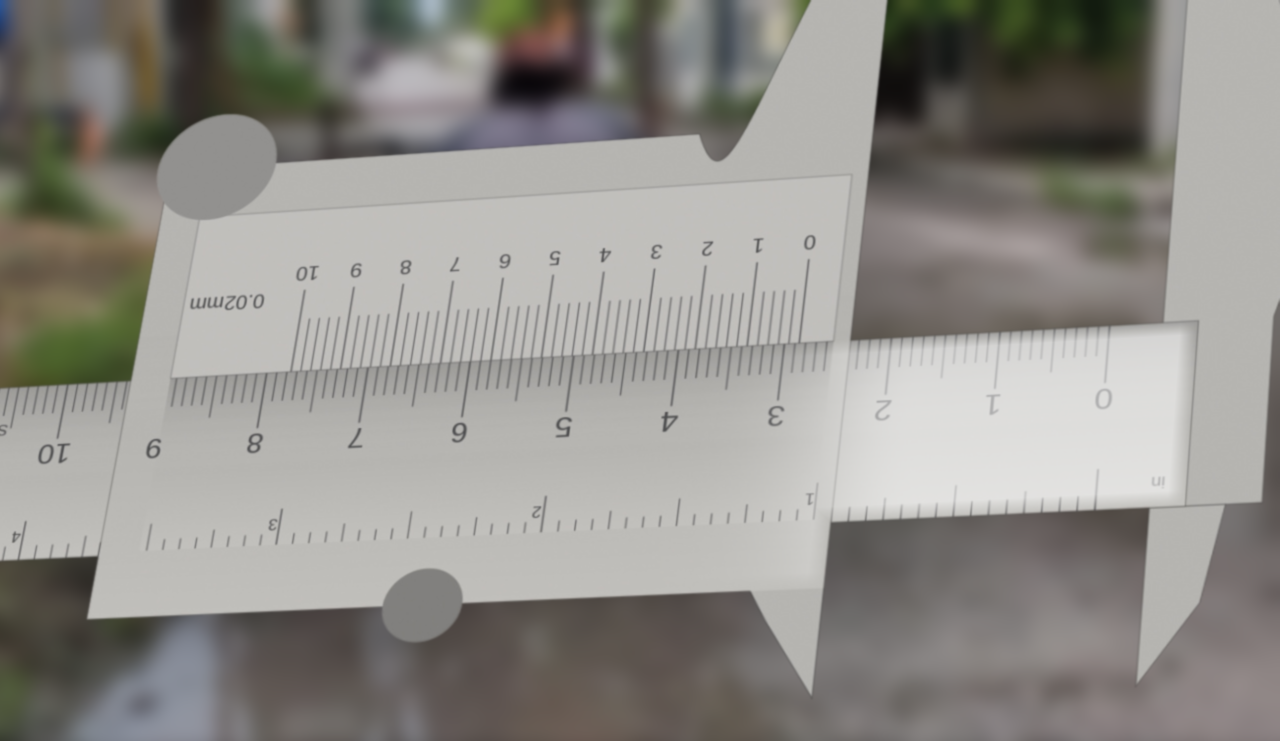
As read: 28.6
